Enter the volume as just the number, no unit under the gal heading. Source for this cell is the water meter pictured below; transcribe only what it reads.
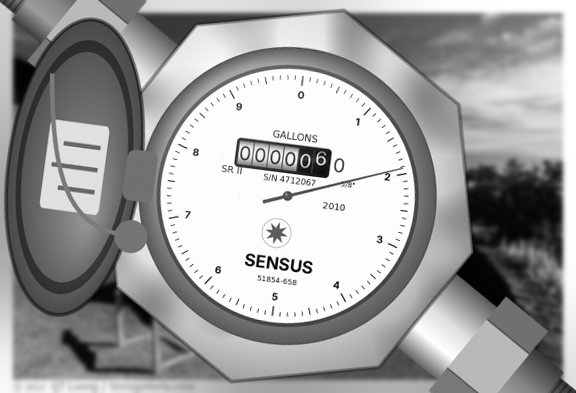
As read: 61.9
